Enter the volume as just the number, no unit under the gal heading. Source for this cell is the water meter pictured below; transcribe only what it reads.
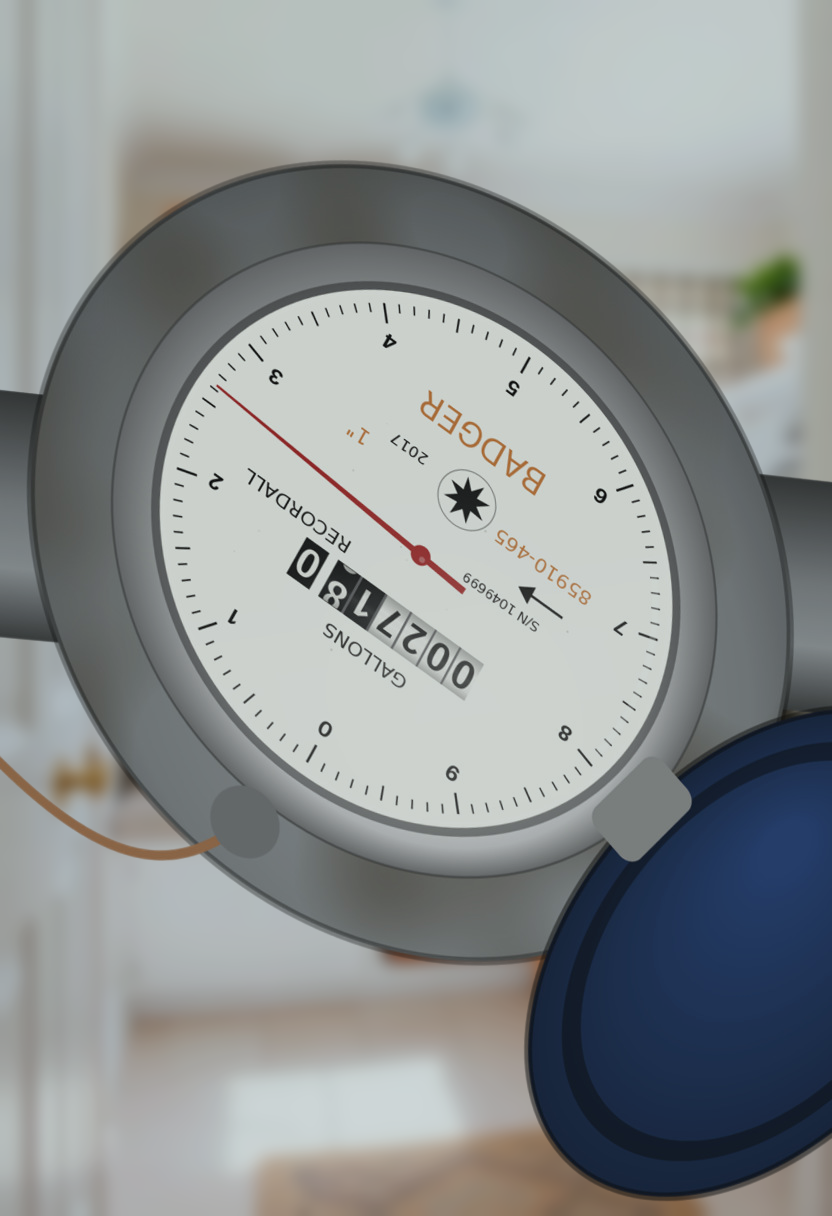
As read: 27182.6
